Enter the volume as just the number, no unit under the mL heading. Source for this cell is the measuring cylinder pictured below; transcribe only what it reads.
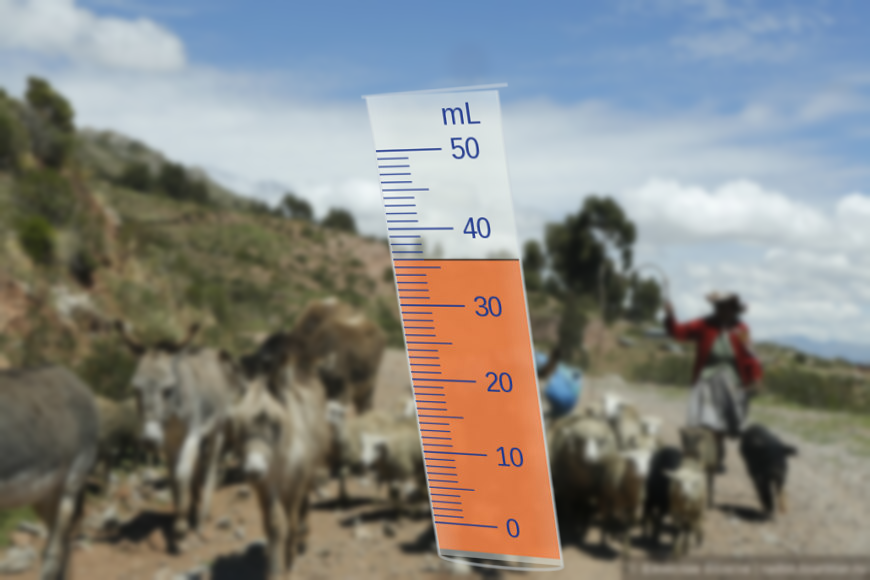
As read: 36
